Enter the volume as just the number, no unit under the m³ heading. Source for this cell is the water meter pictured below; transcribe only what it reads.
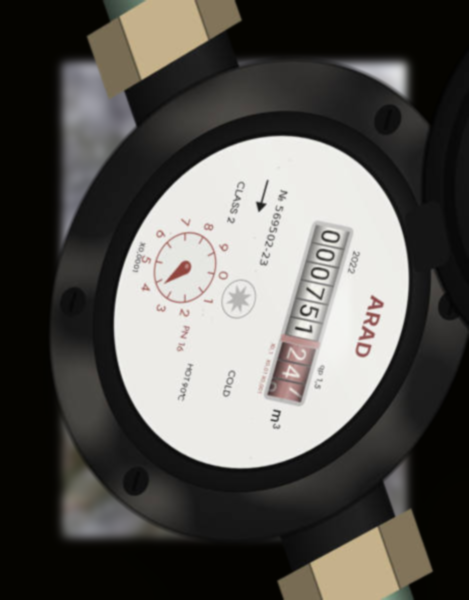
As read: 751.2473
